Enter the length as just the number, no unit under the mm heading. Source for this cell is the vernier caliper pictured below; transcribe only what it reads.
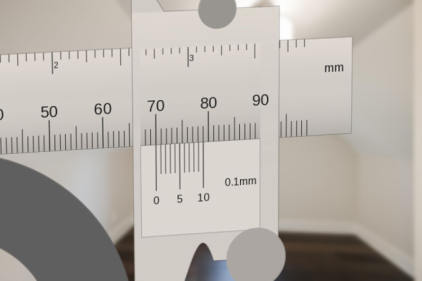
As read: 70.0
